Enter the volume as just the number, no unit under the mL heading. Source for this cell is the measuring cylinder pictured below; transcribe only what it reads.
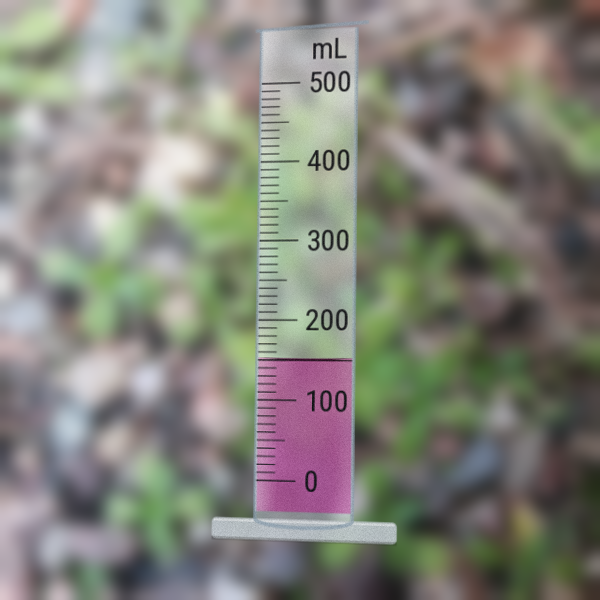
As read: 150
